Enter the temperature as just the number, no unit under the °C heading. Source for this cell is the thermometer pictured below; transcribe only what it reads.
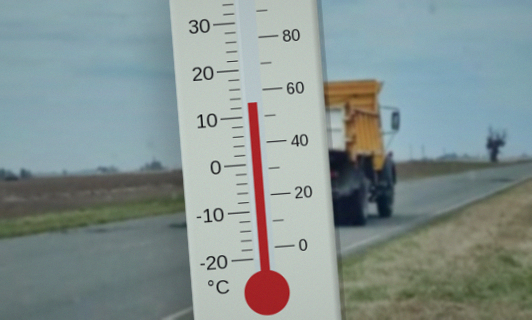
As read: 13
